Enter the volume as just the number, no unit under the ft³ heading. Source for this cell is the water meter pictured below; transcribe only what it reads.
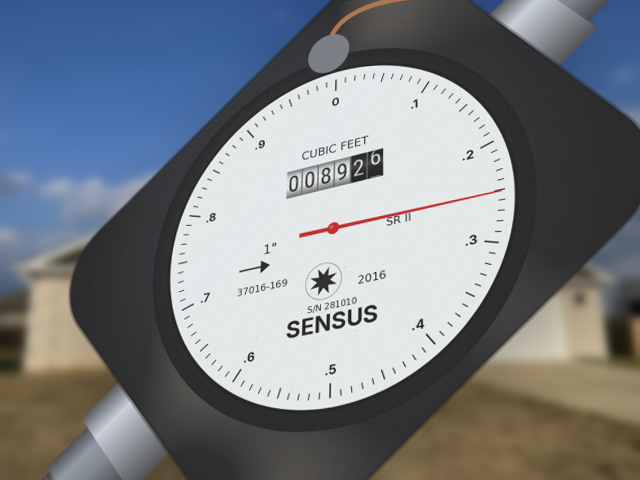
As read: 8926.25
